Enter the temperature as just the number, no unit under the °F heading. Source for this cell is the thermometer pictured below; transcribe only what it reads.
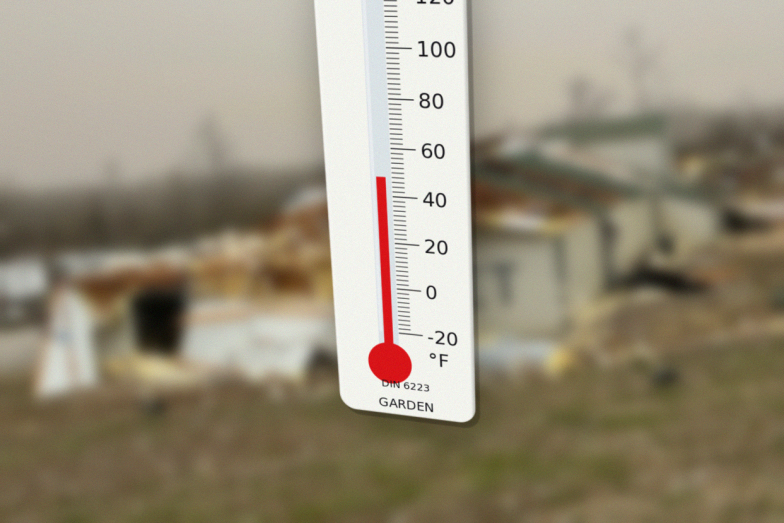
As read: 48
